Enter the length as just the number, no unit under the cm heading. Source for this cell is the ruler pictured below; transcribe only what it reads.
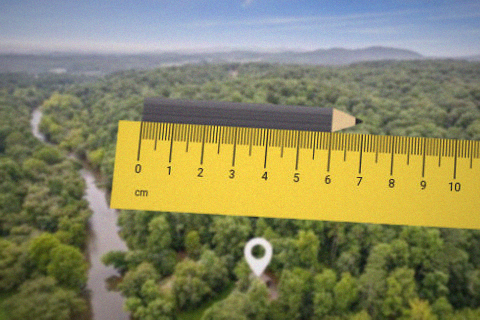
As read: 7
